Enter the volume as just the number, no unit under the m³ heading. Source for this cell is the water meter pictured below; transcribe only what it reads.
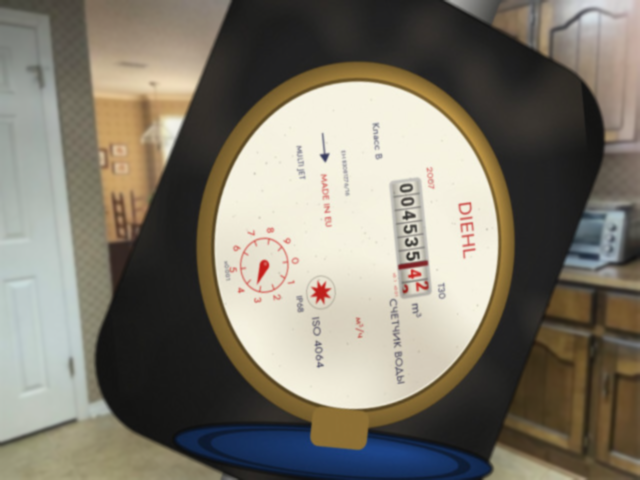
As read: 4535.423
